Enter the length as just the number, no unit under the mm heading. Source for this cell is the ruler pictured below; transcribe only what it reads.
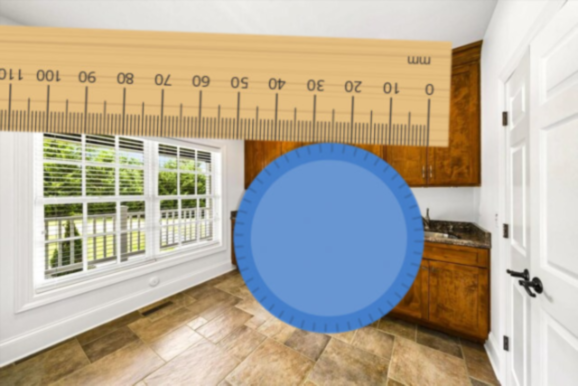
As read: 50
